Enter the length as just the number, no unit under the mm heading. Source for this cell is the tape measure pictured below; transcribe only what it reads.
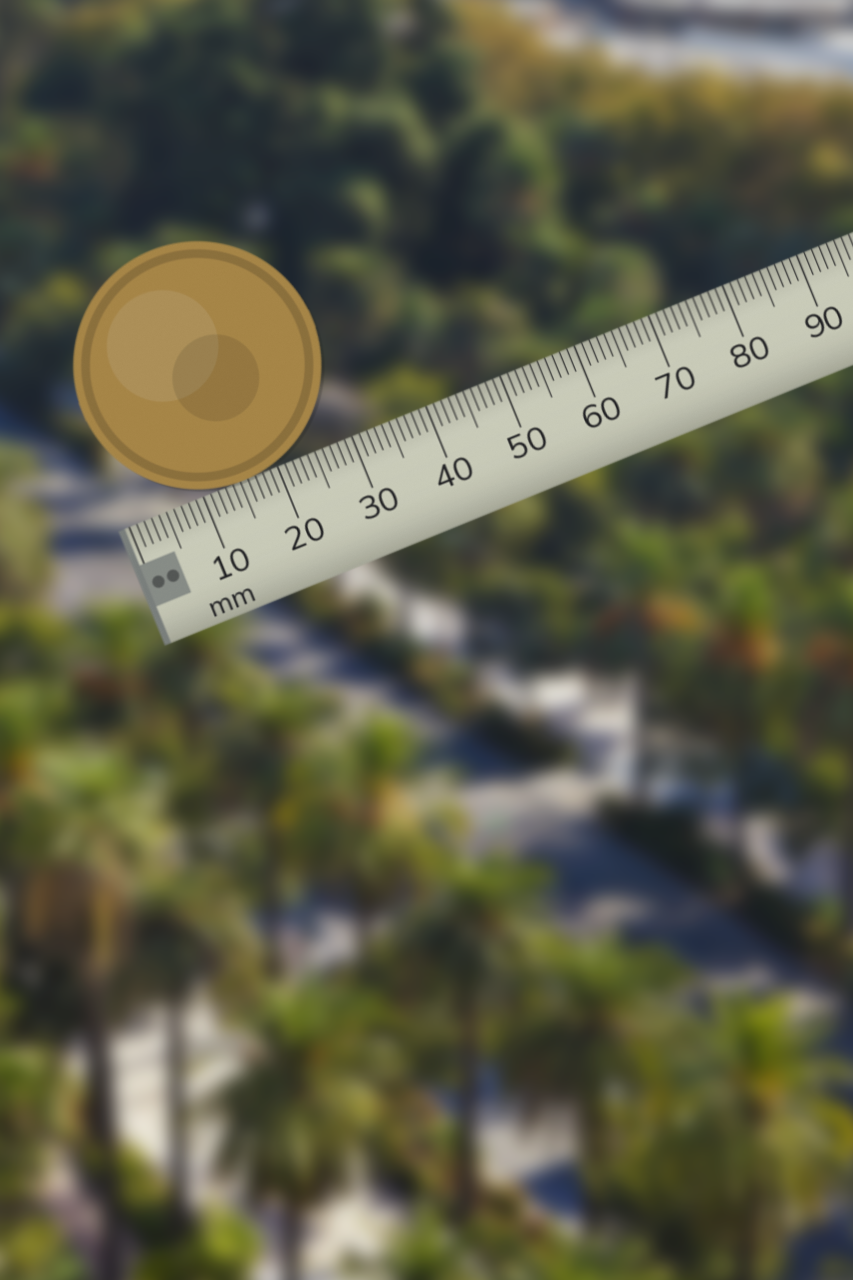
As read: 31
